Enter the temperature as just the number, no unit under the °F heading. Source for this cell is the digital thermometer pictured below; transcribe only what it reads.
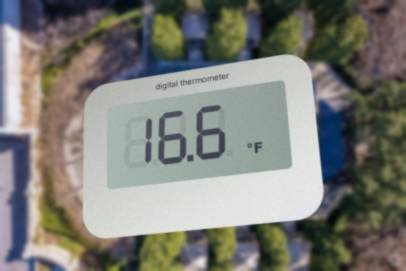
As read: 16.6
